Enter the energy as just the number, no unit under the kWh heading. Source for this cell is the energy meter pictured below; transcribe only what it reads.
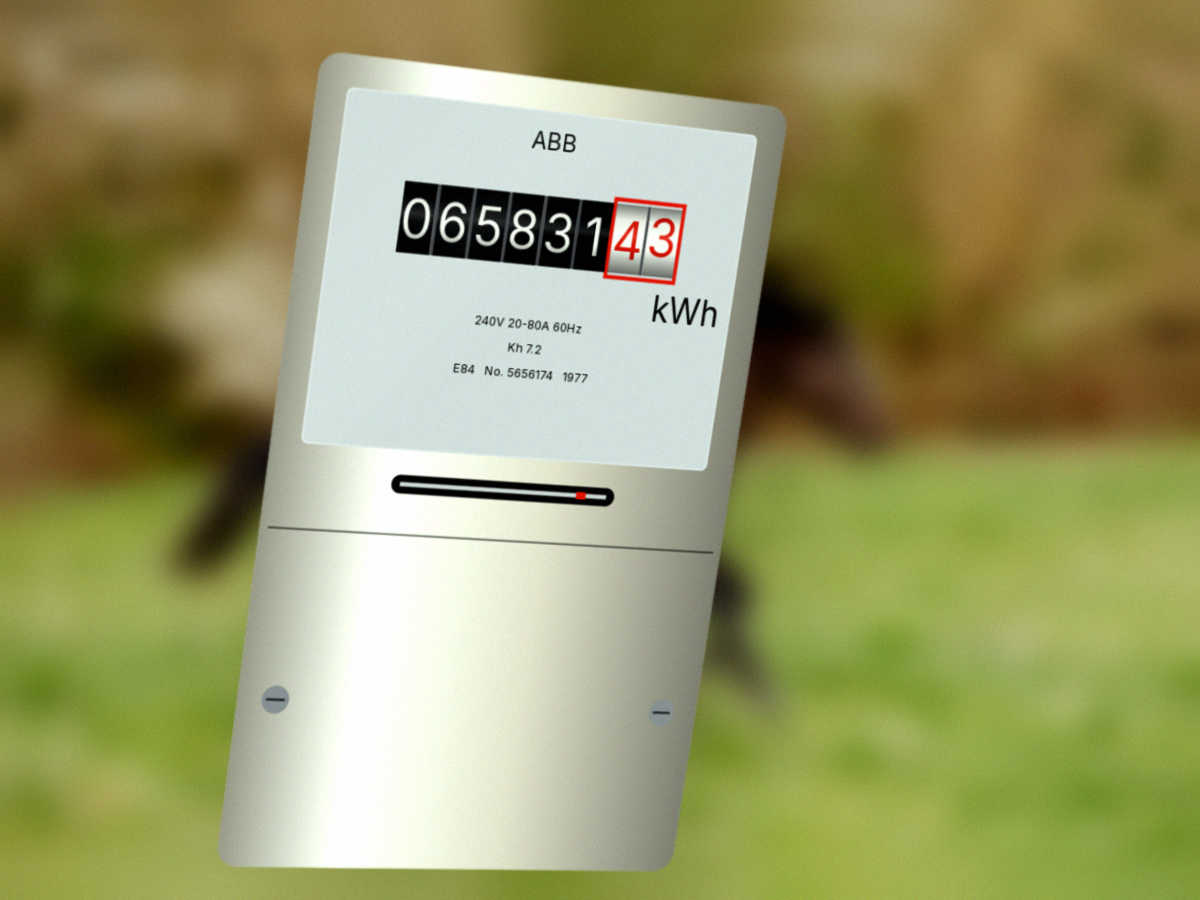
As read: 65831.43
